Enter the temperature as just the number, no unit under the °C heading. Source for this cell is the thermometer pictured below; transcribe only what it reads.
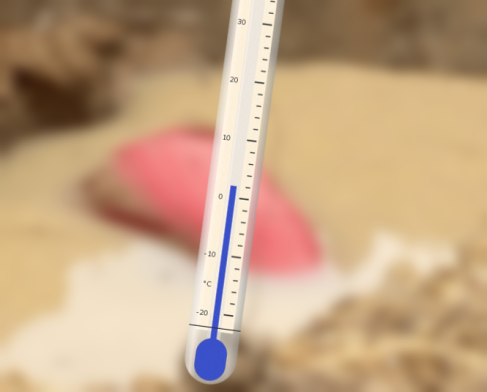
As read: 2
